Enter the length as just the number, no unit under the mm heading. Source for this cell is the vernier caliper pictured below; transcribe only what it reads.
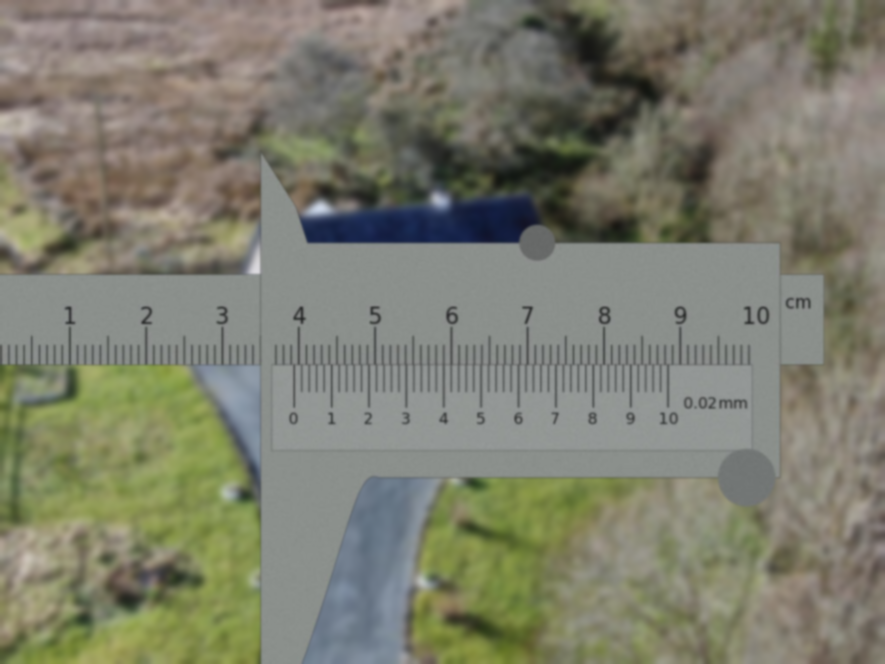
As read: 39.4
